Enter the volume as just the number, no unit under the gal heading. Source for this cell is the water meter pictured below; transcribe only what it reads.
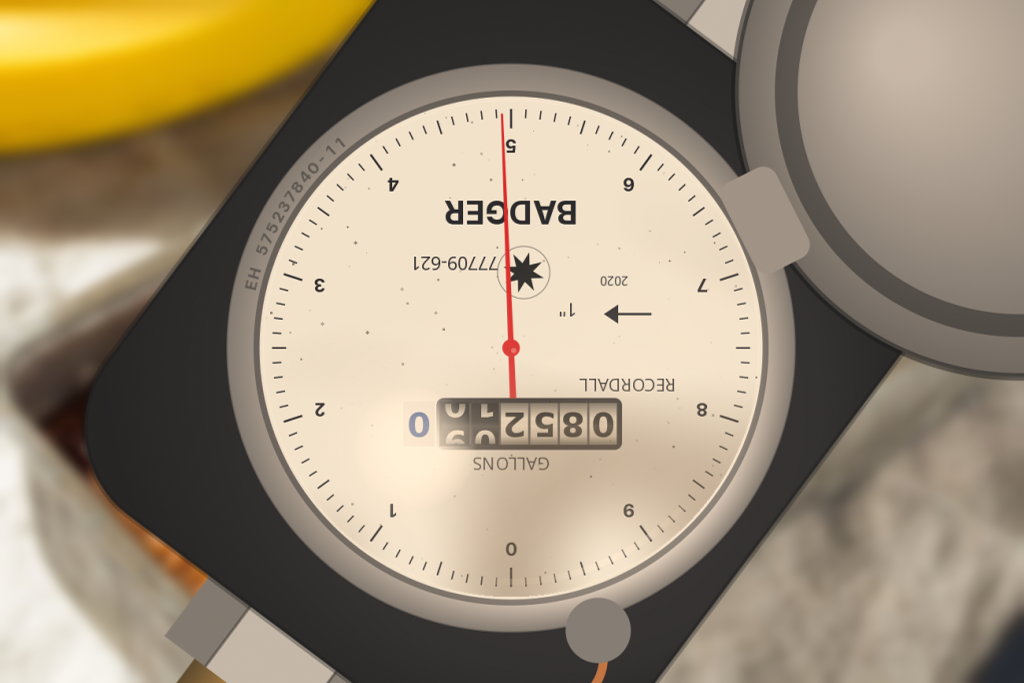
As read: 852094.9
